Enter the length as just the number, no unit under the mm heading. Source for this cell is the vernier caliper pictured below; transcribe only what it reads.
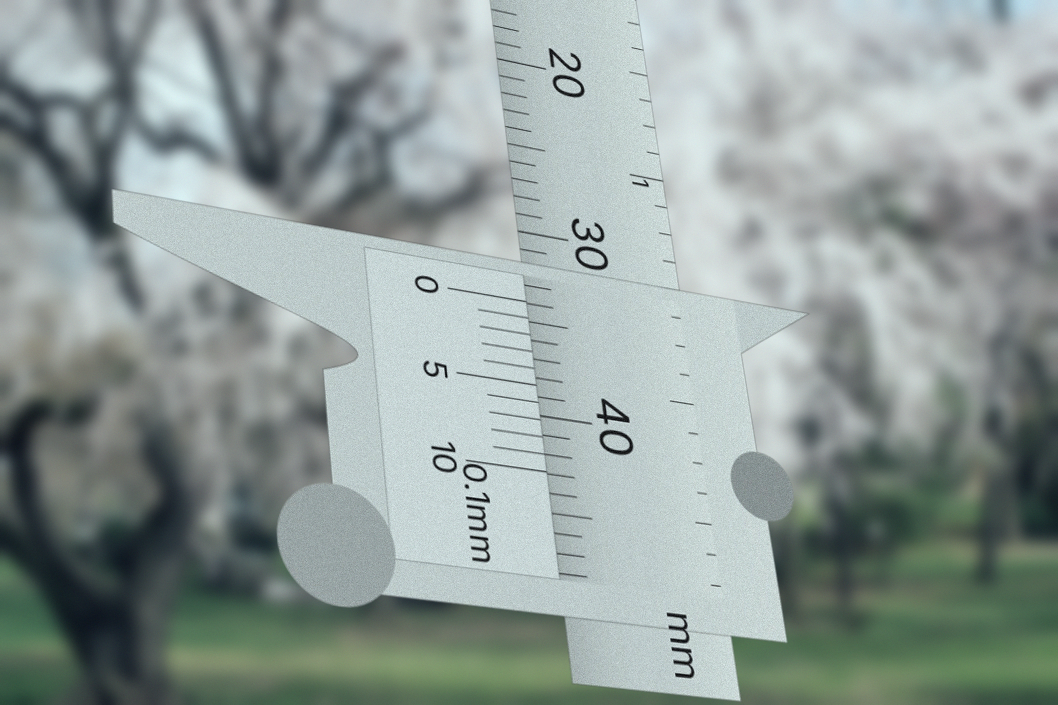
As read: 33.9
